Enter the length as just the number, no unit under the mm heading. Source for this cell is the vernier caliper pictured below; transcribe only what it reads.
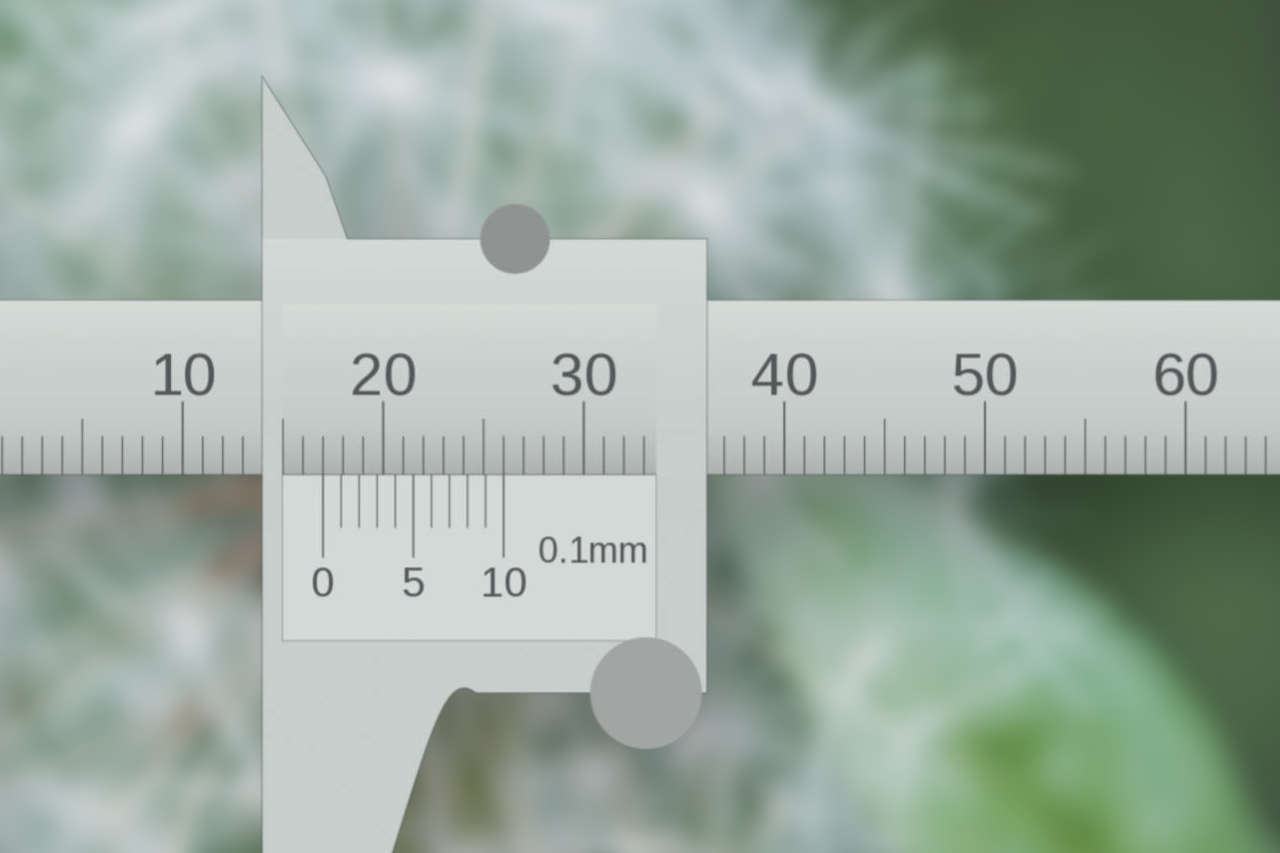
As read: 17.0
